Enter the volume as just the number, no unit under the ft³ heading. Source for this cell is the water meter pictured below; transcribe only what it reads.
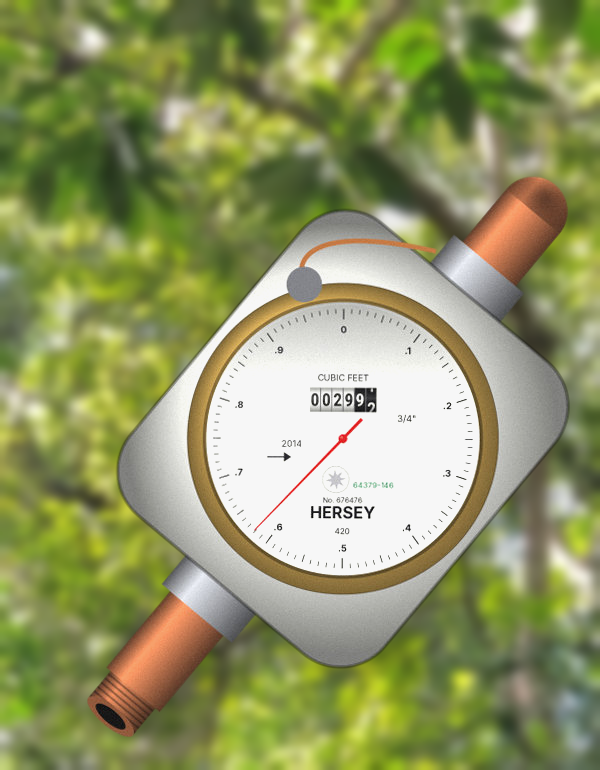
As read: 2991.62
